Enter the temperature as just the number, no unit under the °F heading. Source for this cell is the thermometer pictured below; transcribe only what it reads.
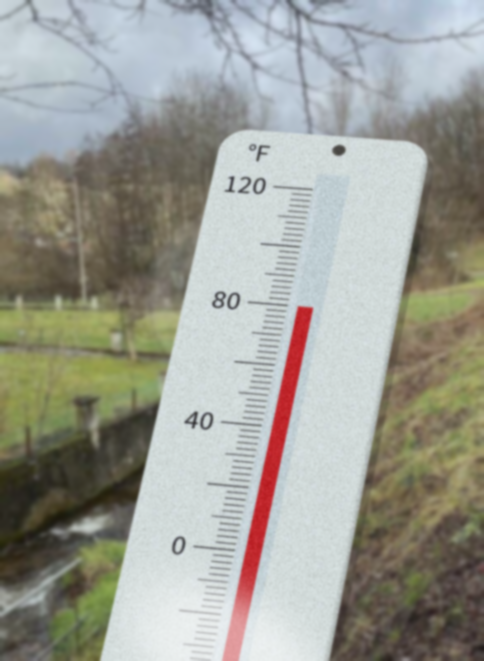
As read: 80
